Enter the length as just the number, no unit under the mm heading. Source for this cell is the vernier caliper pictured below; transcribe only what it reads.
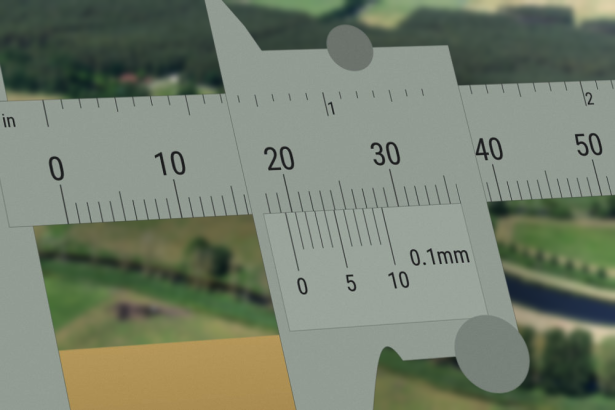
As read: 19.4
